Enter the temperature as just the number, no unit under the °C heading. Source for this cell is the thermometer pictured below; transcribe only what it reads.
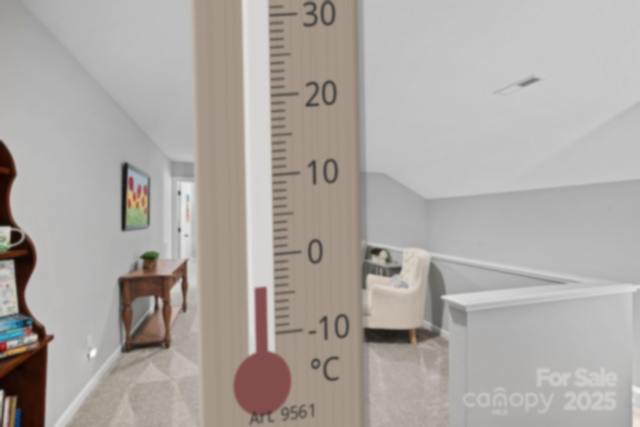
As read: -4
